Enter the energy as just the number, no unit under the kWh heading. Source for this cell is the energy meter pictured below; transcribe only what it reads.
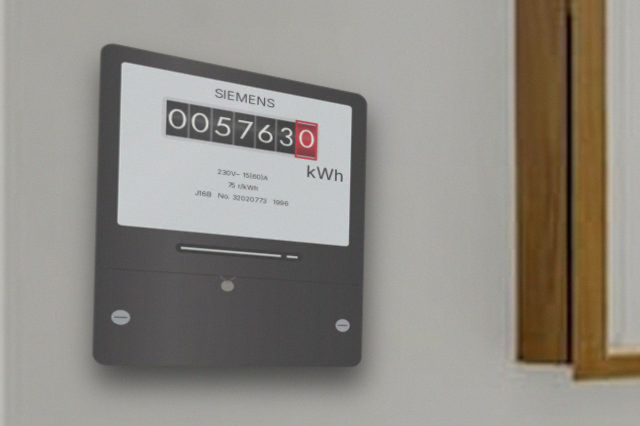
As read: 5763.0
